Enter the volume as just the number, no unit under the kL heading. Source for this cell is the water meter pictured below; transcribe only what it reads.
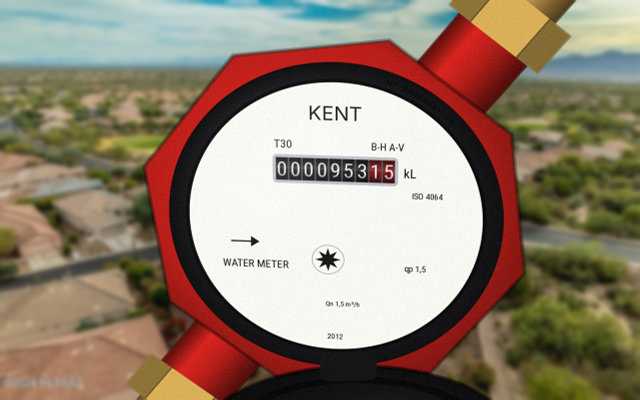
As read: 953.15
